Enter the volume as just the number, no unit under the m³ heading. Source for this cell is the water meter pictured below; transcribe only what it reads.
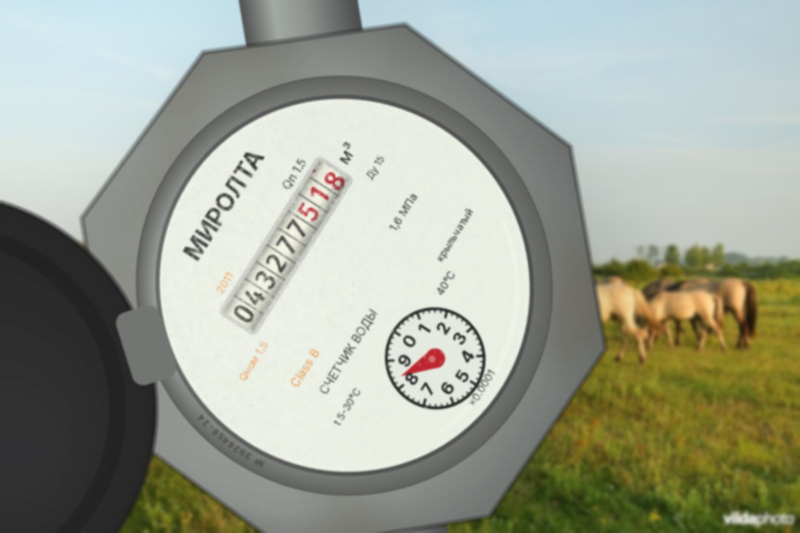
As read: 43277.5178
